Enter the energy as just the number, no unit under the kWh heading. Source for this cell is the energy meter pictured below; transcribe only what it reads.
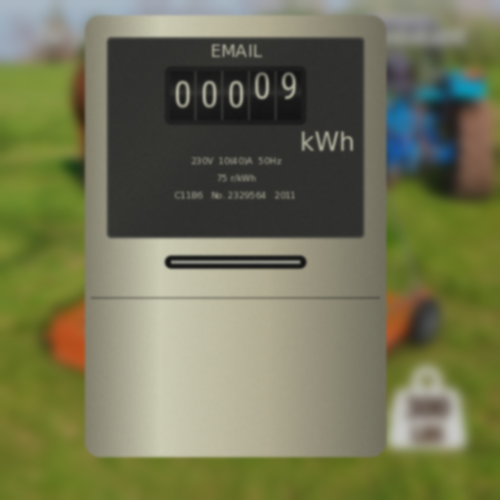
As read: 9
